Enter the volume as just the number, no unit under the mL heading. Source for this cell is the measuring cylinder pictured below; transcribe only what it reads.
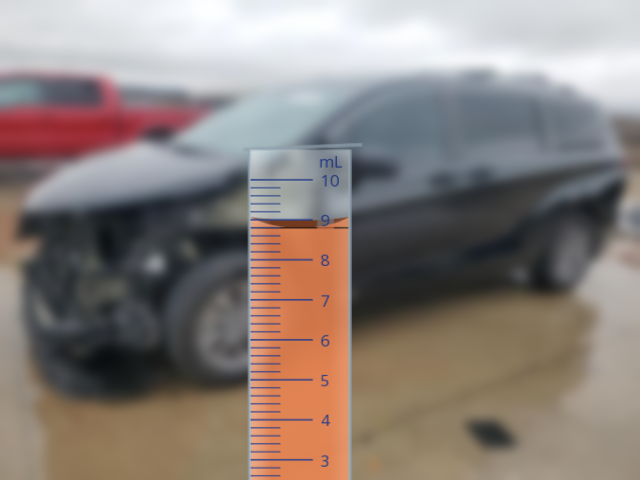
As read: 8.8
